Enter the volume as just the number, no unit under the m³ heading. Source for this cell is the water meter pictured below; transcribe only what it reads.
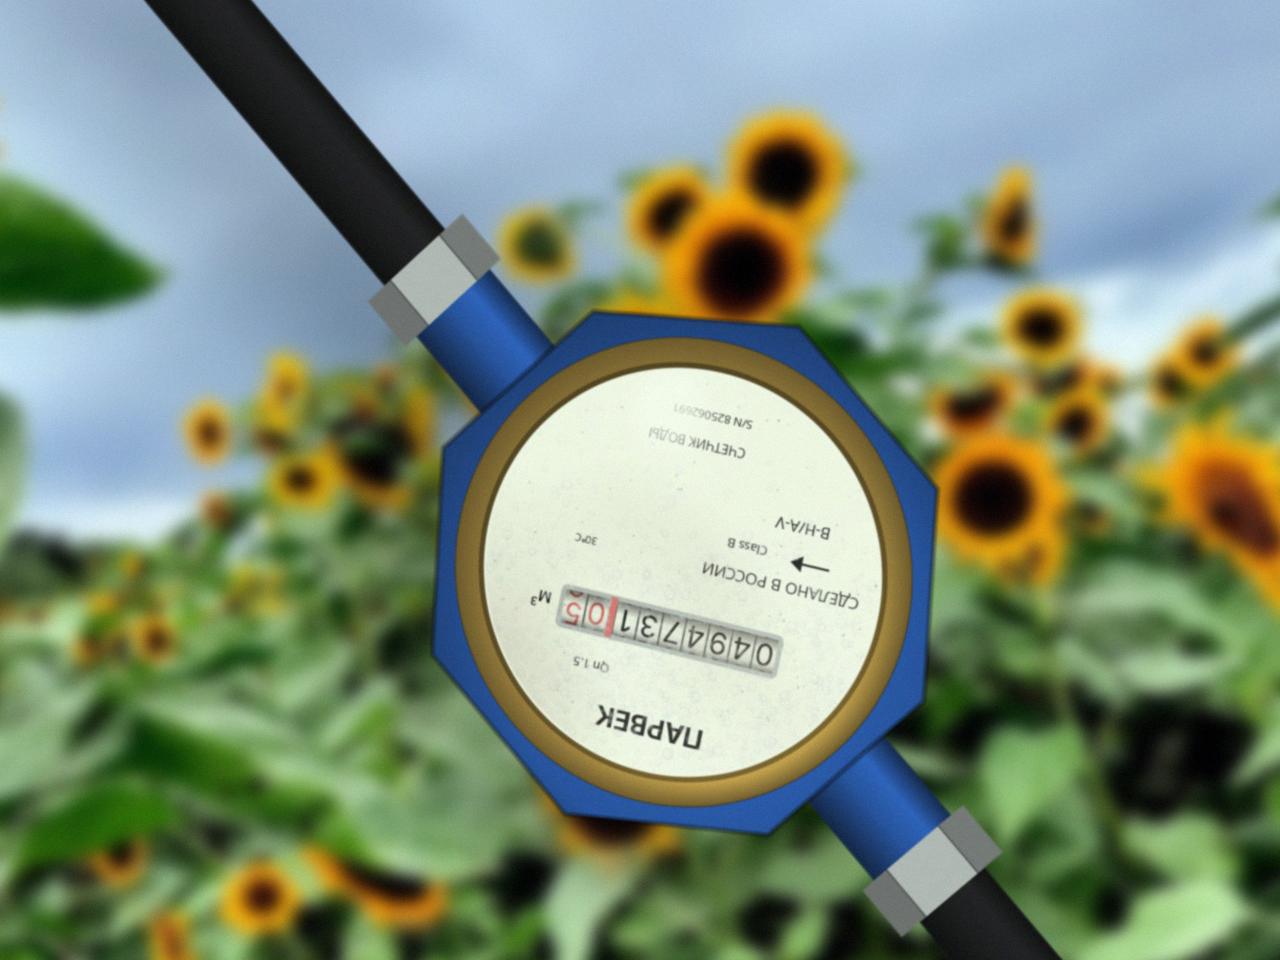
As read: 494731.05
